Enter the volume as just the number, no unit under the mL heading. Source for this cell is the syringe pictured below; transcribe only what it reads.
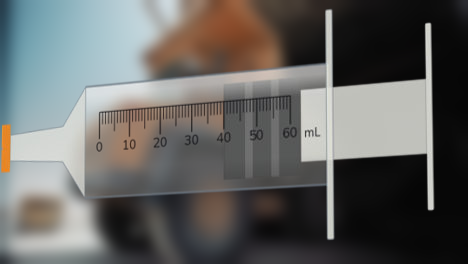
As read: 40
